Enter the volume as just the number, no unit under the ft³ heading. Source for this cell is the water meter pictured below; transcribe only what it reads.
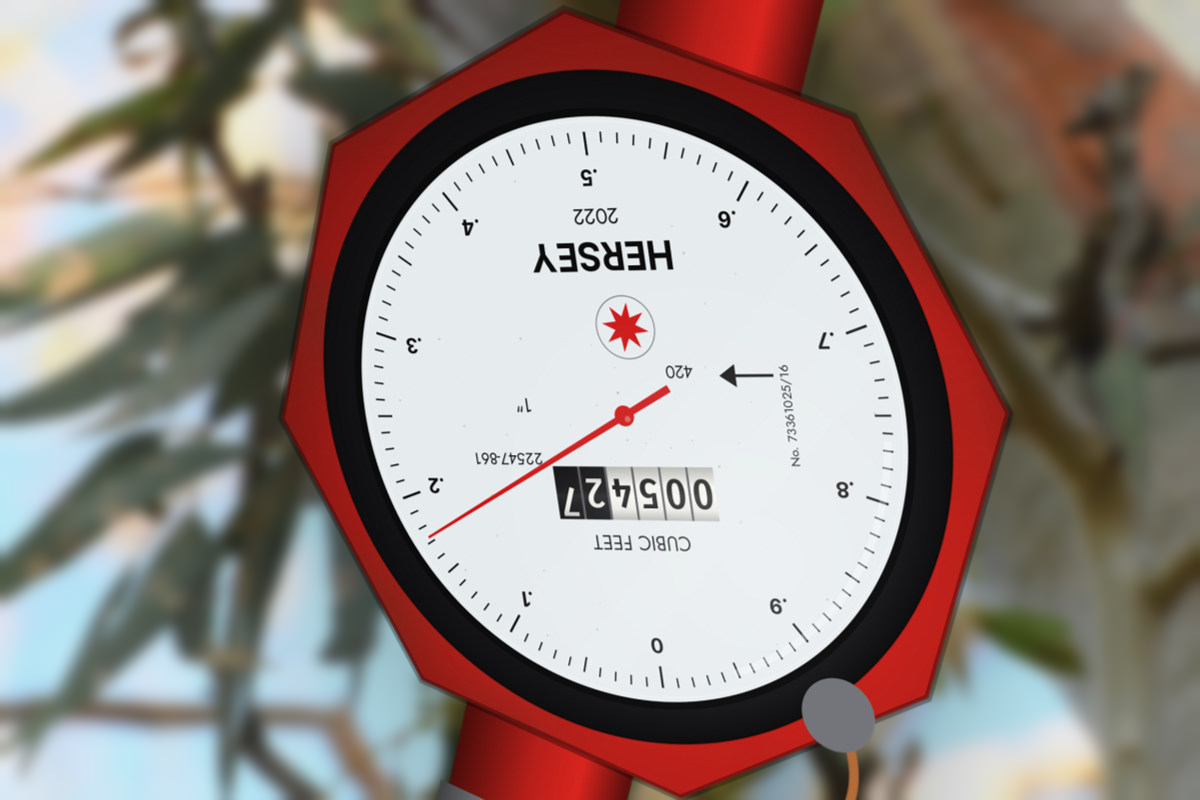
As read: 5427.17
